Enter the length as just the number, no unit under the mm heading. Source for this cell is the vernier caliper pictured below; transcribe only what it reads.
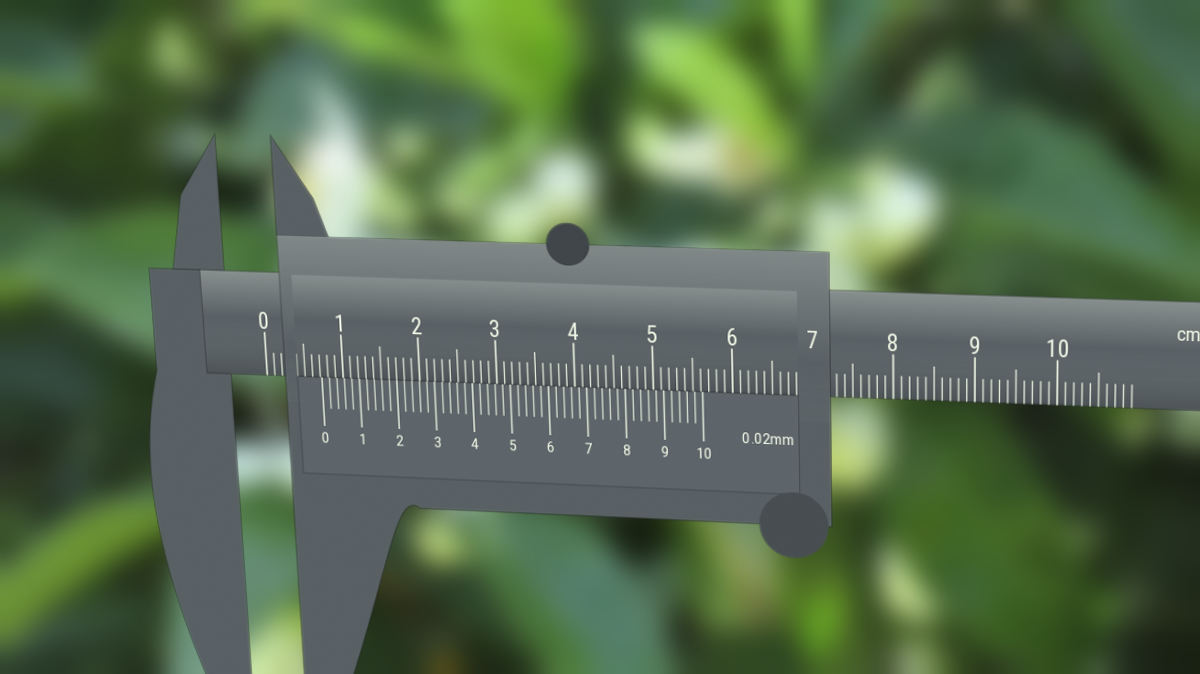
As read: 7.2
